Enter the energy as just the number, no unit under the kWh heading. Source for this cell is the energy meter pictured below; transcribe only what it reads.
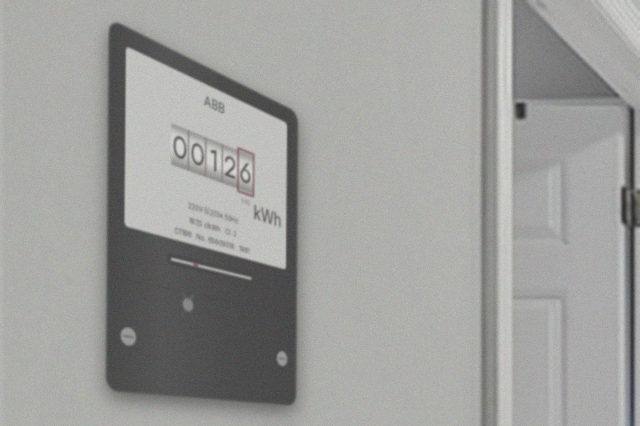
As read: 12.6
